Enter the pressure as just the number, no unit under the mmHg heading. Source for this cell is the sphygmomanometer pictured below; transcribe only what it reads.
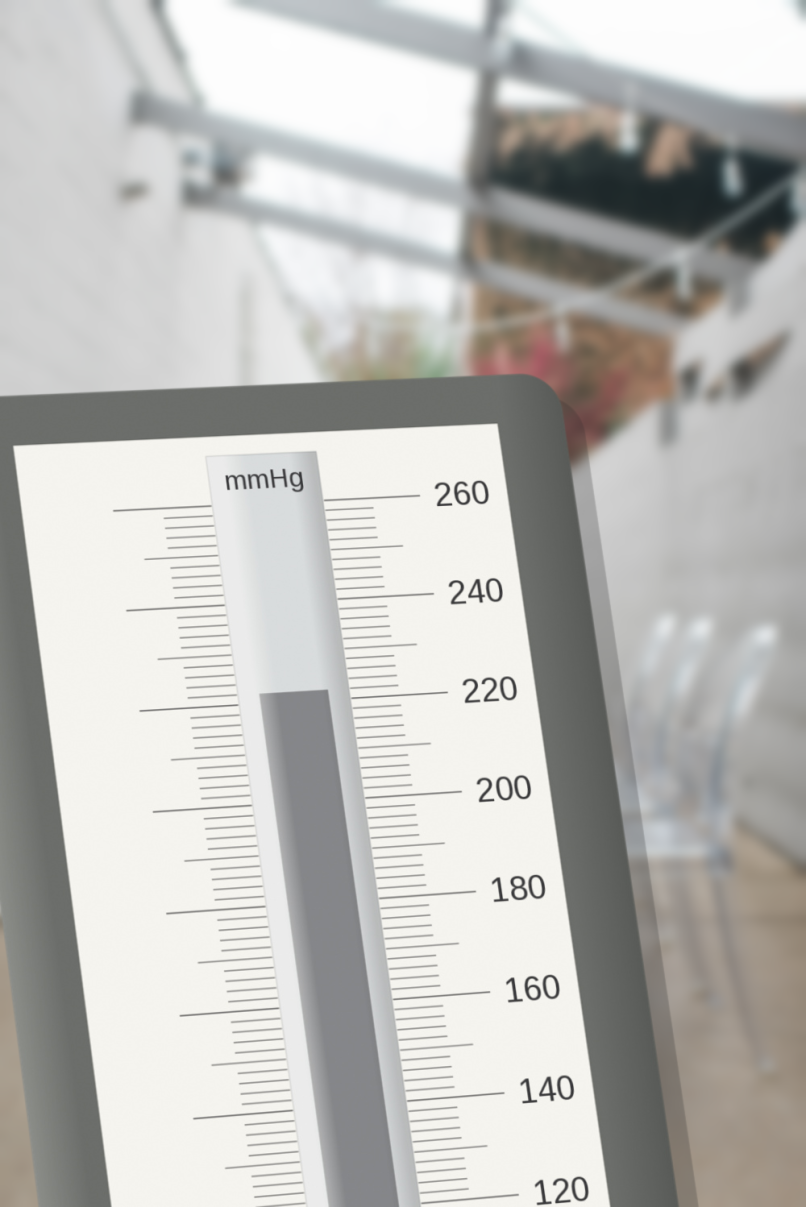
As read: 222
